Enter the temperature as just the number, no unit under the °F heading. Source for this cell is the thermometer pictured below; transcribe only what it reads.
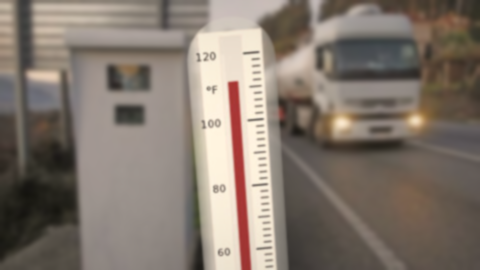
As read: 112
